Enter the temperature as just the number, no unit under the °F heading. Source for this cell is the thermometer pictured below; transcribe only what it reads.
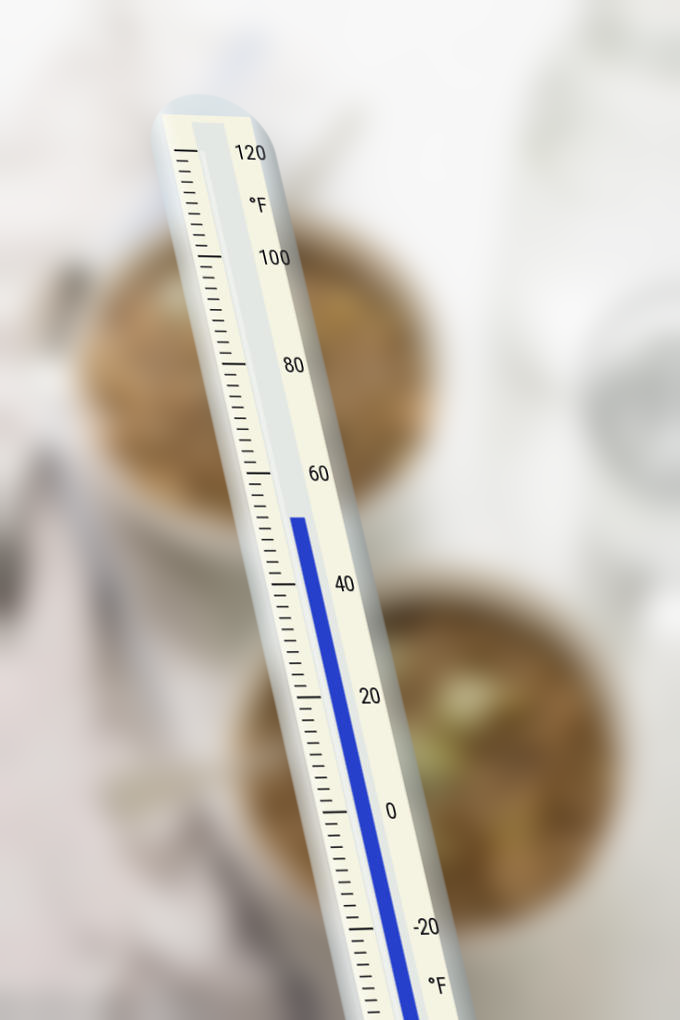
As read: 52
